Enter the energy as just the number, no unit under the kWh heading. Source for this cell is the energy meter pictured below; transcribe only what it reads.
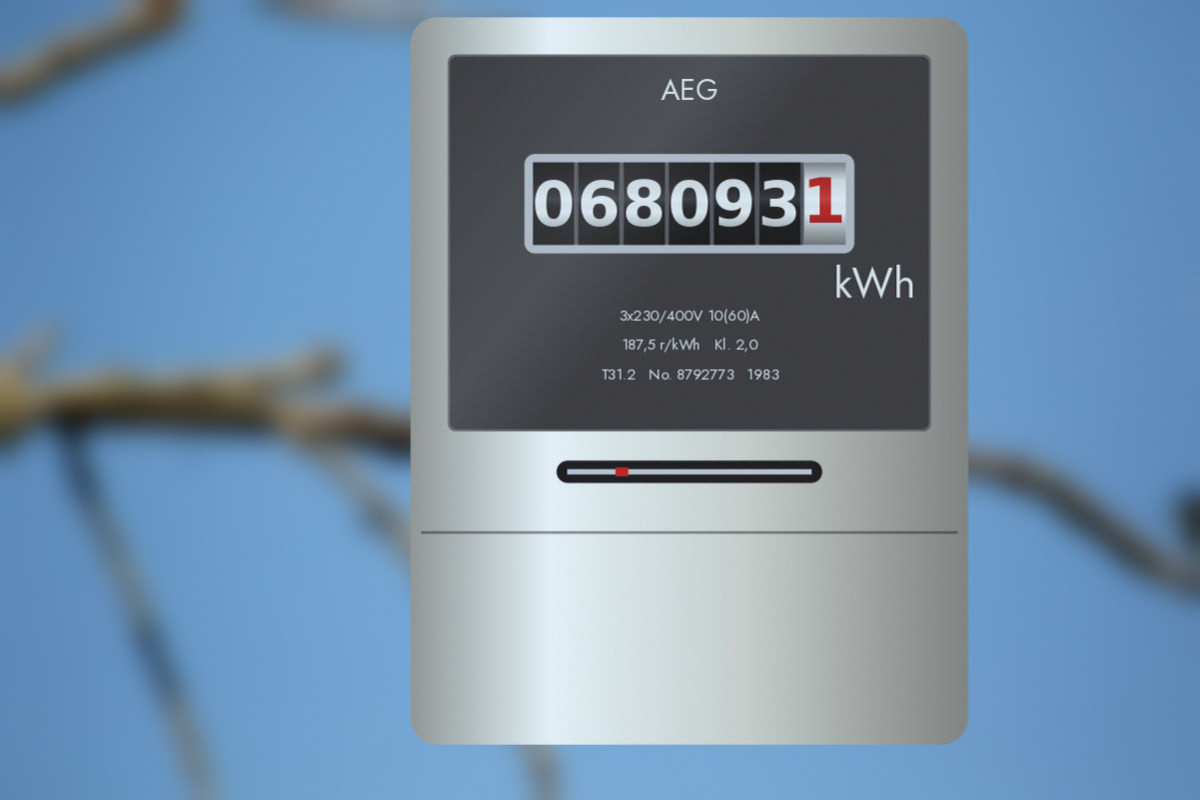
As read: 68093.1
